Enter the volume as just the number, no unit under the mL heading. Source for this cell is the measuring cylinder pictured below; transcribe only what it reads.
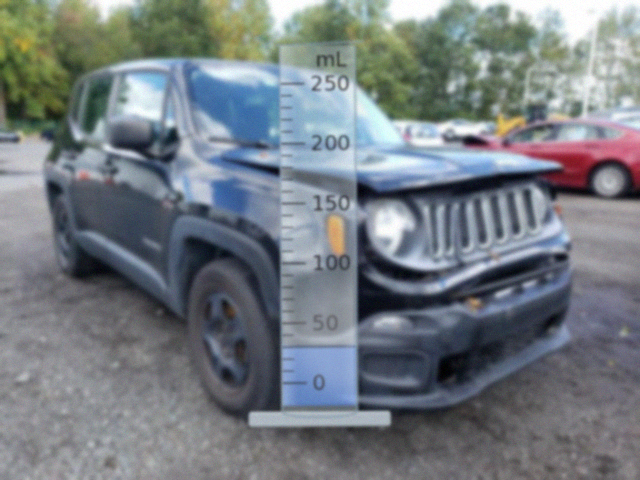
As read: 30
